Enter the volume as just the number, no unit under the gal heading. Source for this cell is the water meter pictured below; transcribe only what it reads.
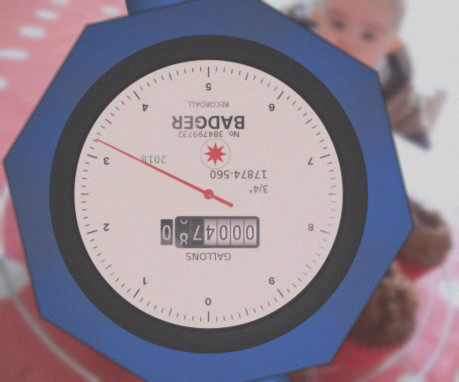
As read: 4783.2
